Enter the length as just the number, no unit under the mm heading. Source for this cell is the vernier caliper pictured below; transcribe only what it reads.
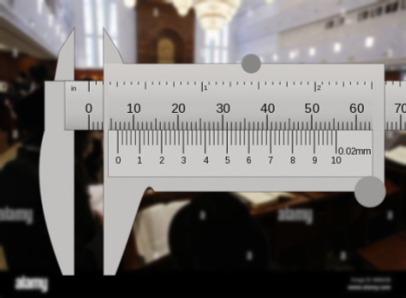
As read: 6.5
